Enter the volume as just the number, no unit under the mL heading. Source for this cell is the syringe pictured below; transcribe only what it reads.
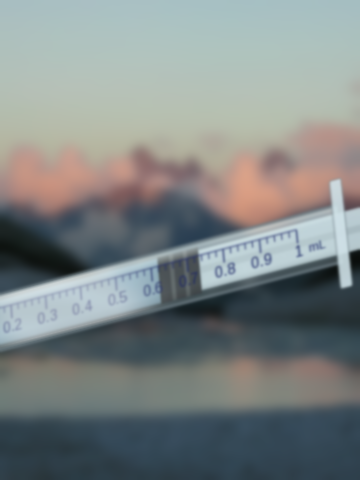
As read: 0.62
